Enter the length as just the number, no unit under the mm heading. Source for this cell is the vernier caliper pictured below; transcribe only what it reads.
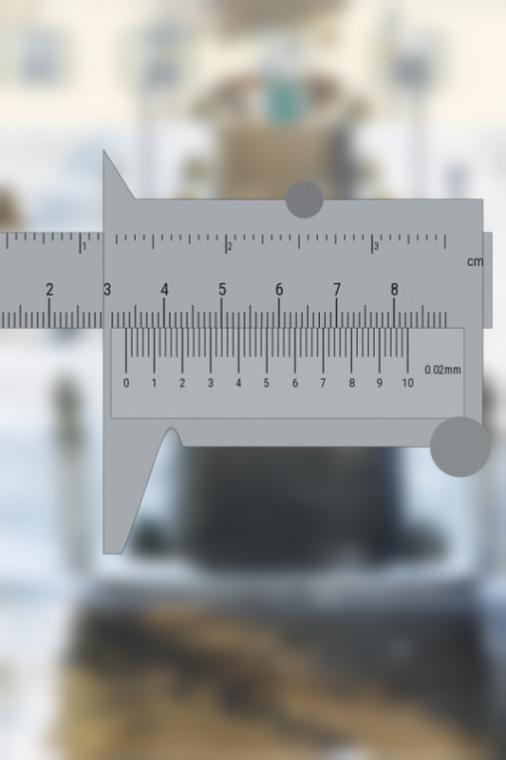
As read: 33.4
